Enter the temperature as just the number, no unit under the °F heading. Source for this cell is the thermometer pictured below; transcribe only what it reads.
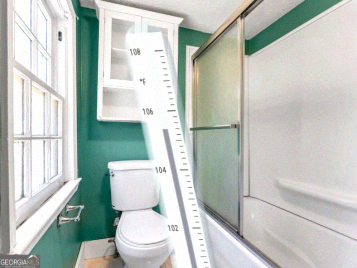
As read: 105.4
